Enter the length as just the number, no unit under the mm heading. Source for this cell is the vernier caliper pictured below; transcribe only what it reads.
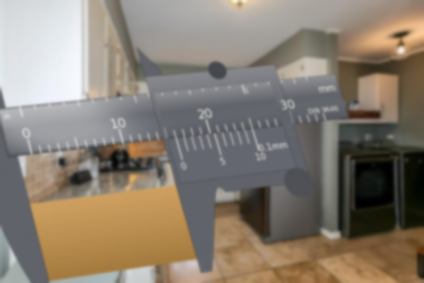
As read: 16.0
